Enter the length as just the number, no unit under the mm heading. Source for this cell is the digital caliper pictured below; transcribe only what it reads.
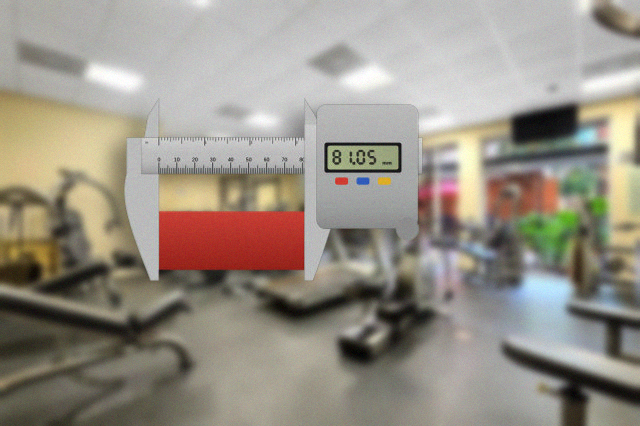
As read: 81.05
